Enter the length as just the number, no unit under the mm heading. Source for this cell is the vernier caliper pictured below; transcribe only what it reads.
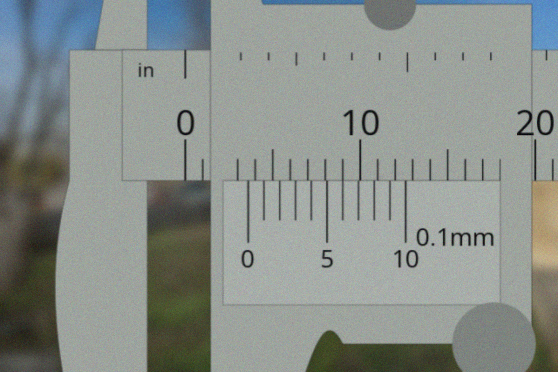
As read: 3.6
